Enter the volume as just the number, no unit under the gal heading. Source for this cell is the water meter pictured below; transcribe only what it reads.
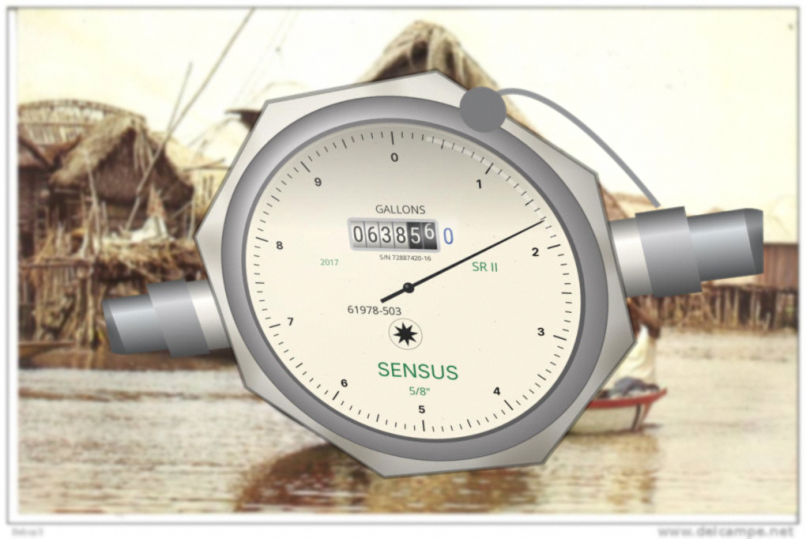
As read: 638561.7
